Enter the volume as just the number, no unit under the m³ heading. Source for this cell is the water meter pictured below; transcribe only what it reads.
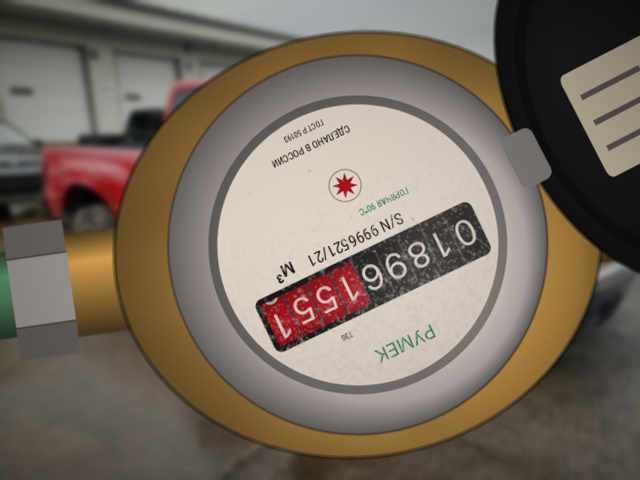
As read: 1896.1551
